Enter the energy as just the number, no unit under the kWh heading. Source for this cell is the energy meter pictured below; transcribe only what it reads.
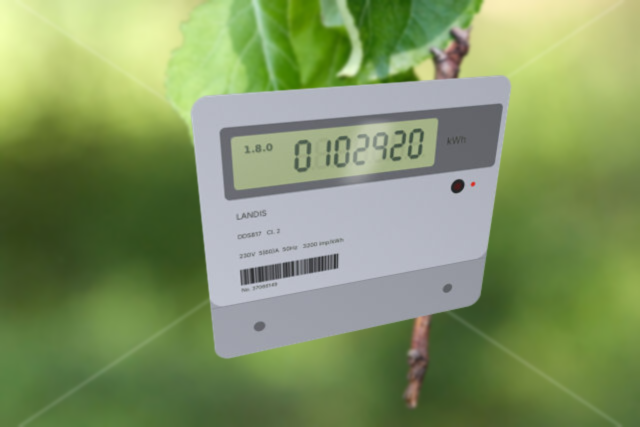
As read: 102920
